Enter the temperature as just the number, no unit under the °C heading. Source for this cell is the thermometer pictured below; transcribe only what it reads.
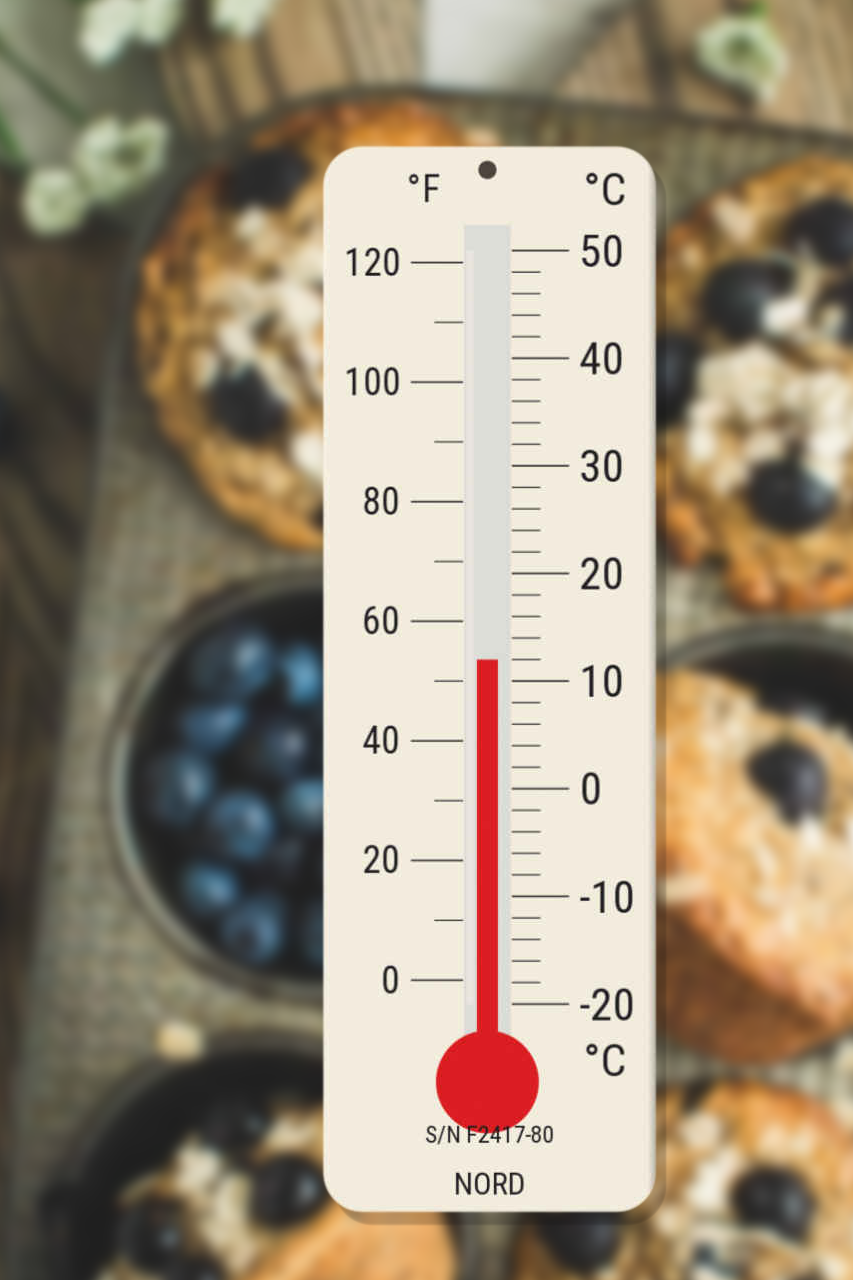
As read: 12
